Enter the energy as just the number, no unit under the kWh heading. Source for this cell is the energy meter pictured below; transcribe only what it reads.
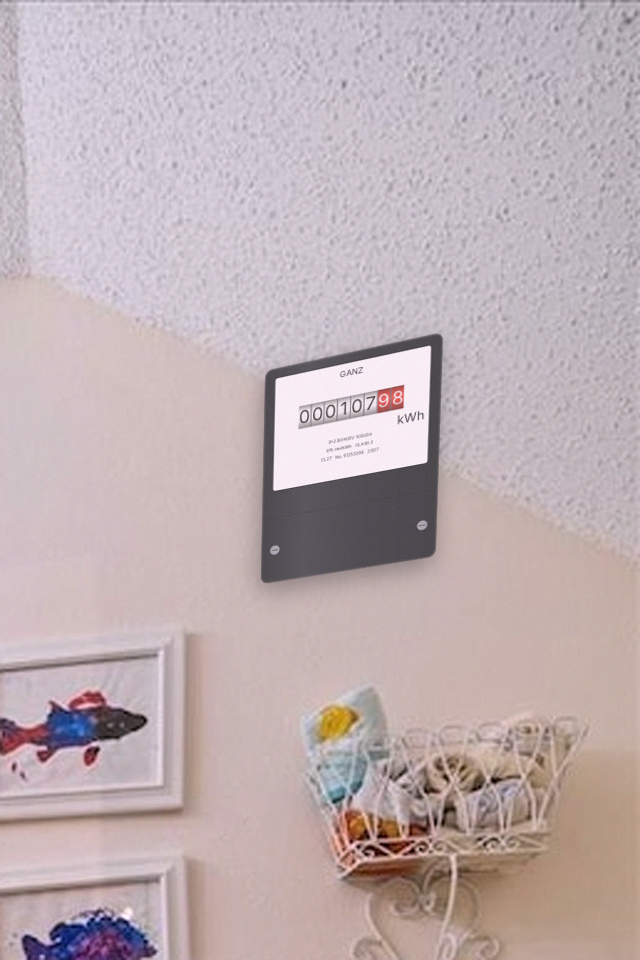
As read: 107.98
